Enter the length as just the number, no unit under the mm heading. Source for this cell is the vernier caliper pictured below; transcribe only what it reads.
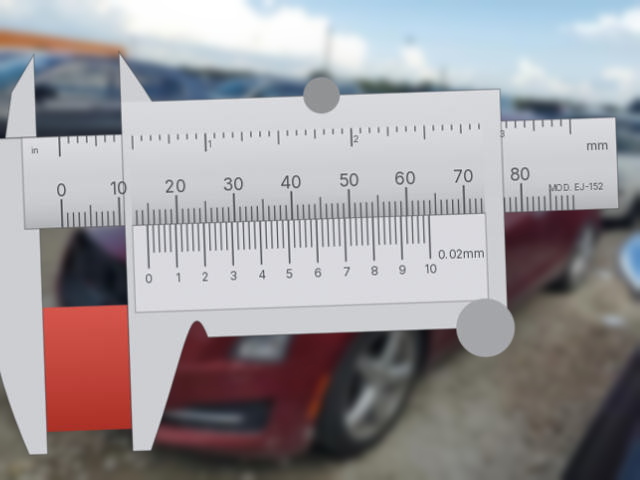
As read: 14.8
